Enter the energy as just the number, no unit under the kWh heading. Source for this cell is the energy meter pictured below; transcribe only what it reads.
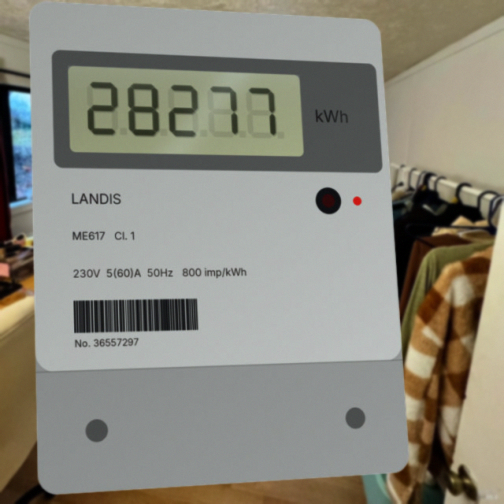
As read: 28277
